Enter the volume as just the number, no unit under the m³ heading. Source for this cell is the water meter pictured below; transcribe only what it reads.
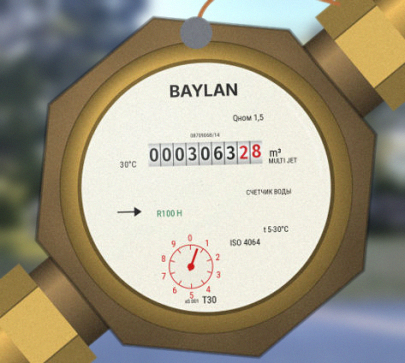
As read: 3063.280
